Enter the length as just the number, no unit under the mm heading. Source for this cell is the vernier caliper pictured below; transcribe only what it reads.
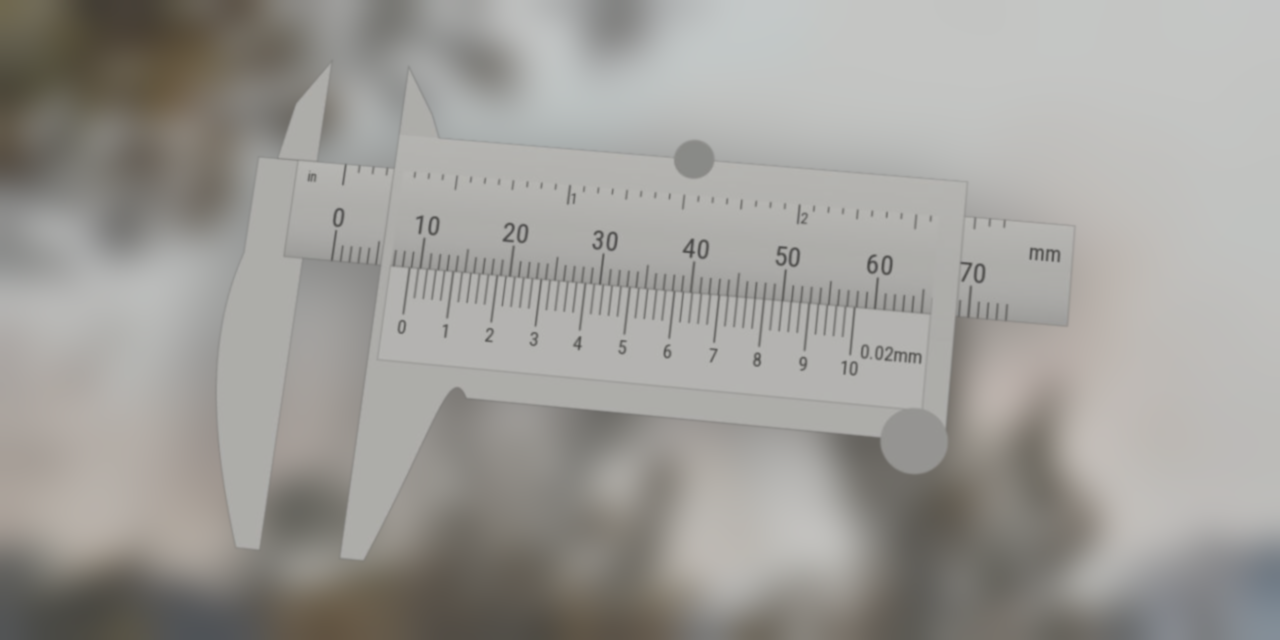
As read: 8.8
